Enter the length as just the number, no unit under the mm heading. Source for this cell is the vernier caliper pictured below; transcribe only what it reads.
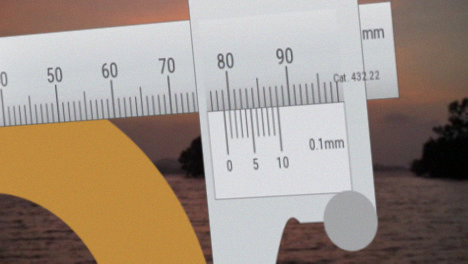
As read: 79.0
